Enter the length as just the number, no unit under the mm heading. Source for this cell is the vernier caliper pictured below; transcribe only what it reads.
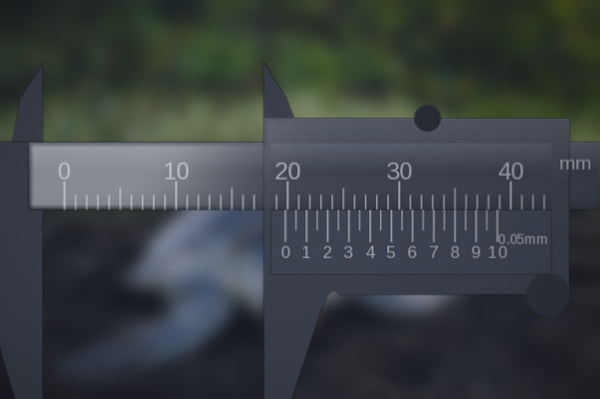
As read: 19.8
